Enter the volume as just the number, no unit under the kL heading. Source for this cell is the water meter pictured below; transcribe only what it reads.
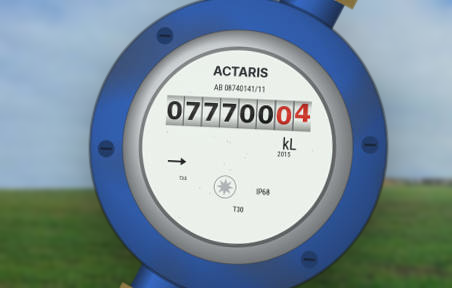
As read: 77700.04
